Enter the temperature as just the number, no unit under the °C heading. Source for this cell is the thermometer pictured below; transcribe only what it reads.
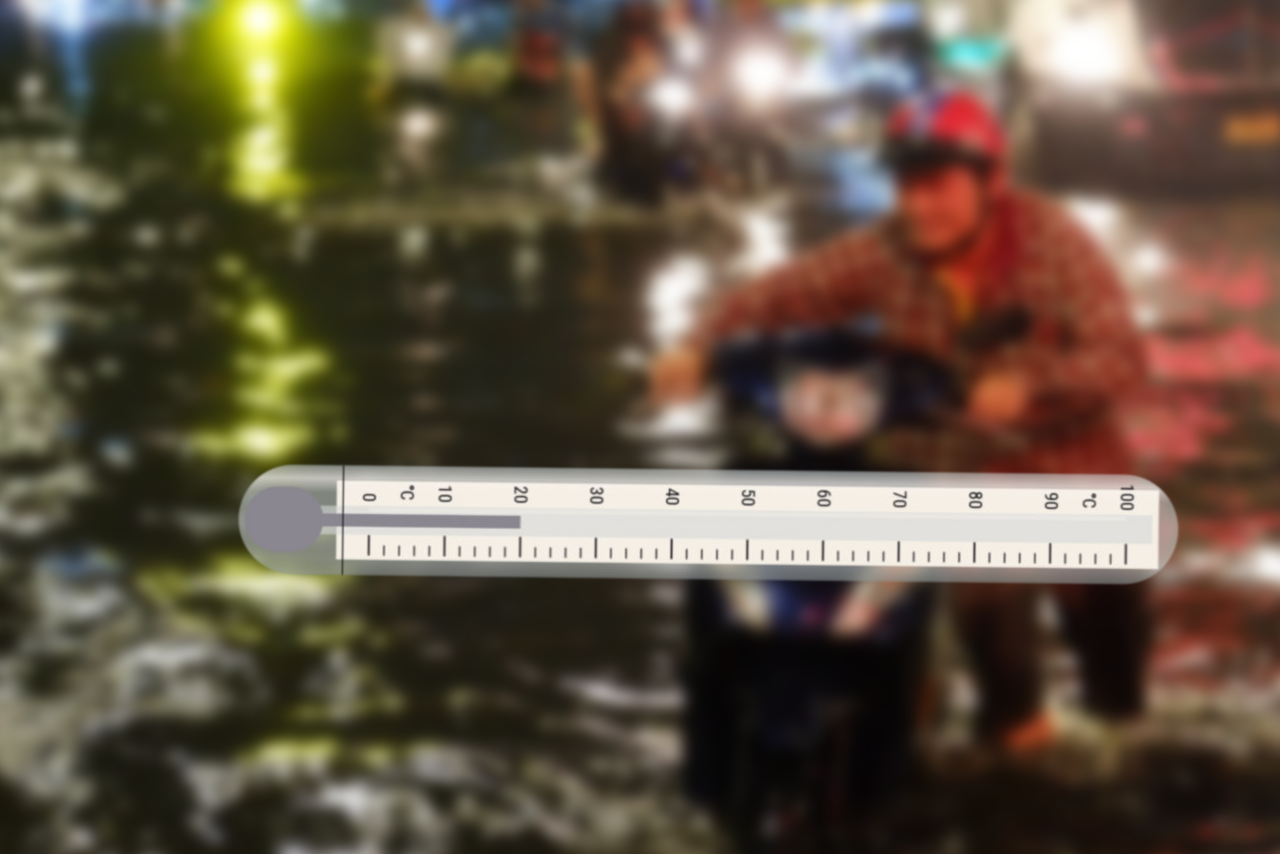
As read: 20
